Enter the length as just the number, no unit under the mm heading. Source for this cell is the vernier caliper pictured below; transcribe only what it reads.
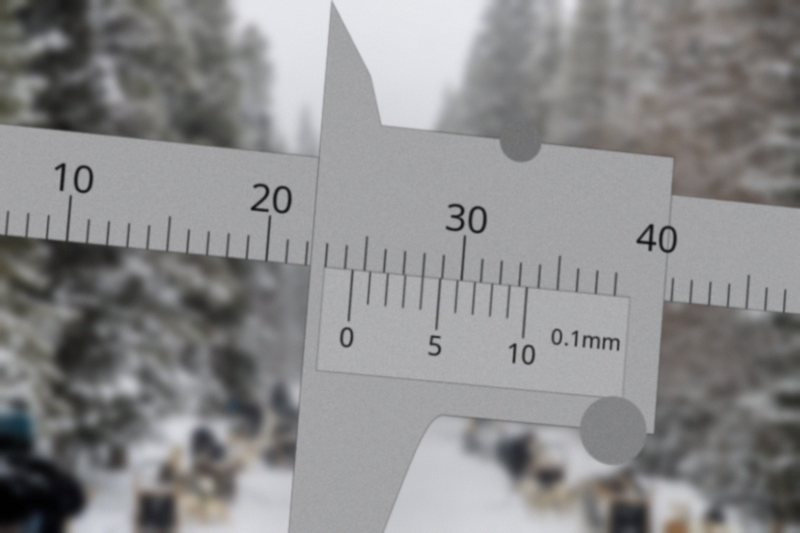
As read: 24.4
